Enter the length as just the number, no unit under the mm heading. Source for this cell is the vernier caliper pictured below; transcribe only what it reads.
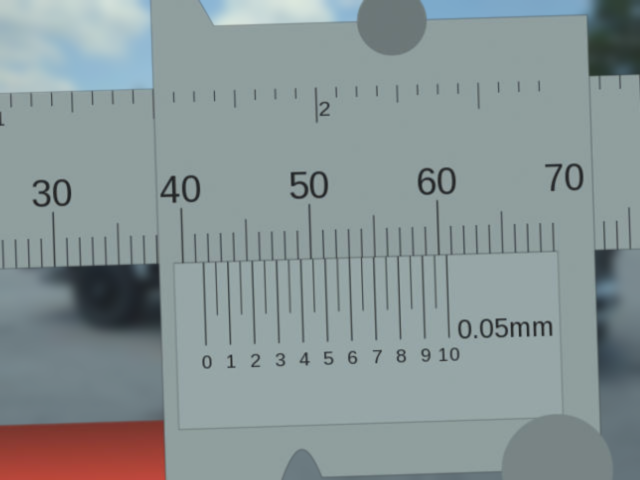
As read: 41.6
